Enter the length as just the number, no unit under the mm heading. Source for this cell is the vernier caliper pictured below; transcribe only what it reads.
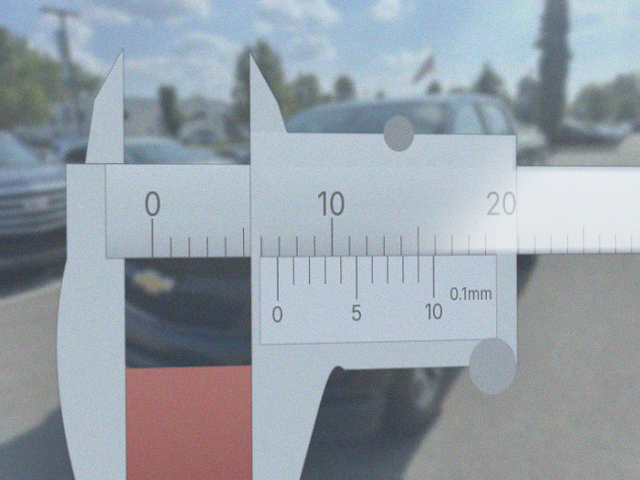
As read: 6.9
